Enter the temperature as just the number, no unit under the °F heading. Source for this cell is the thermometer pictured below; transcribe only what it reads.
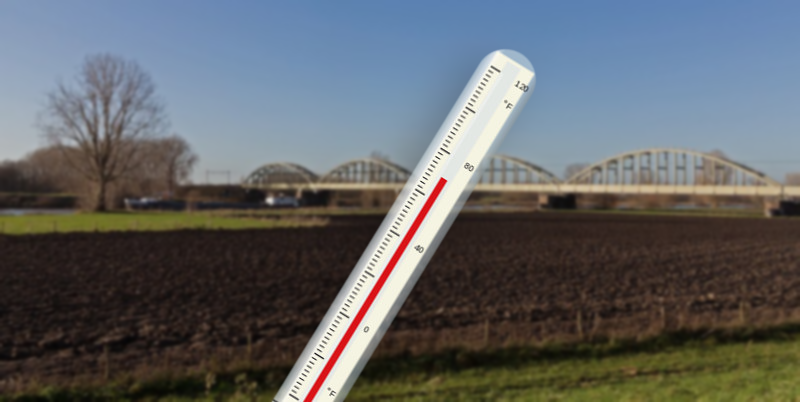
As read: 70
